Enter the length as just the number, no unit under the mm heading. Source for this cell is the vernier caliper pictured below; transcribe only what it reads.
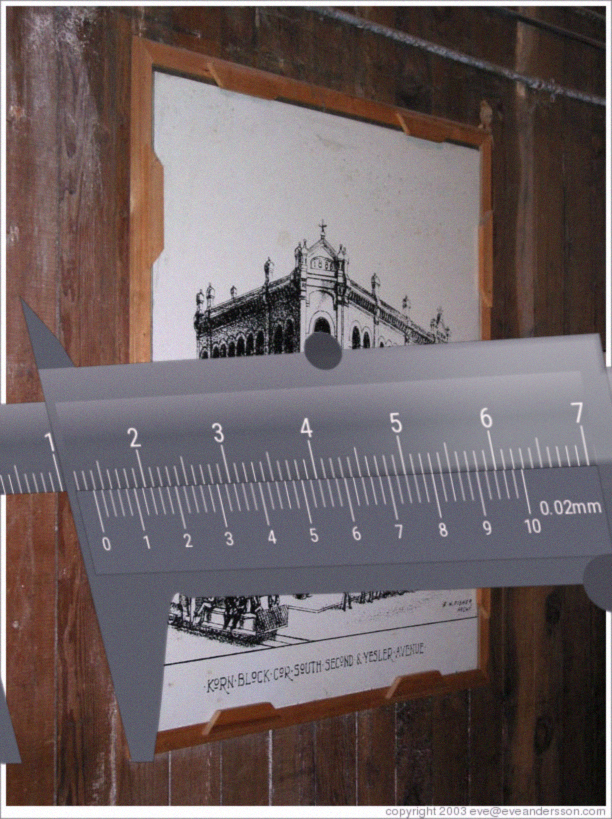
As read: 13.8
